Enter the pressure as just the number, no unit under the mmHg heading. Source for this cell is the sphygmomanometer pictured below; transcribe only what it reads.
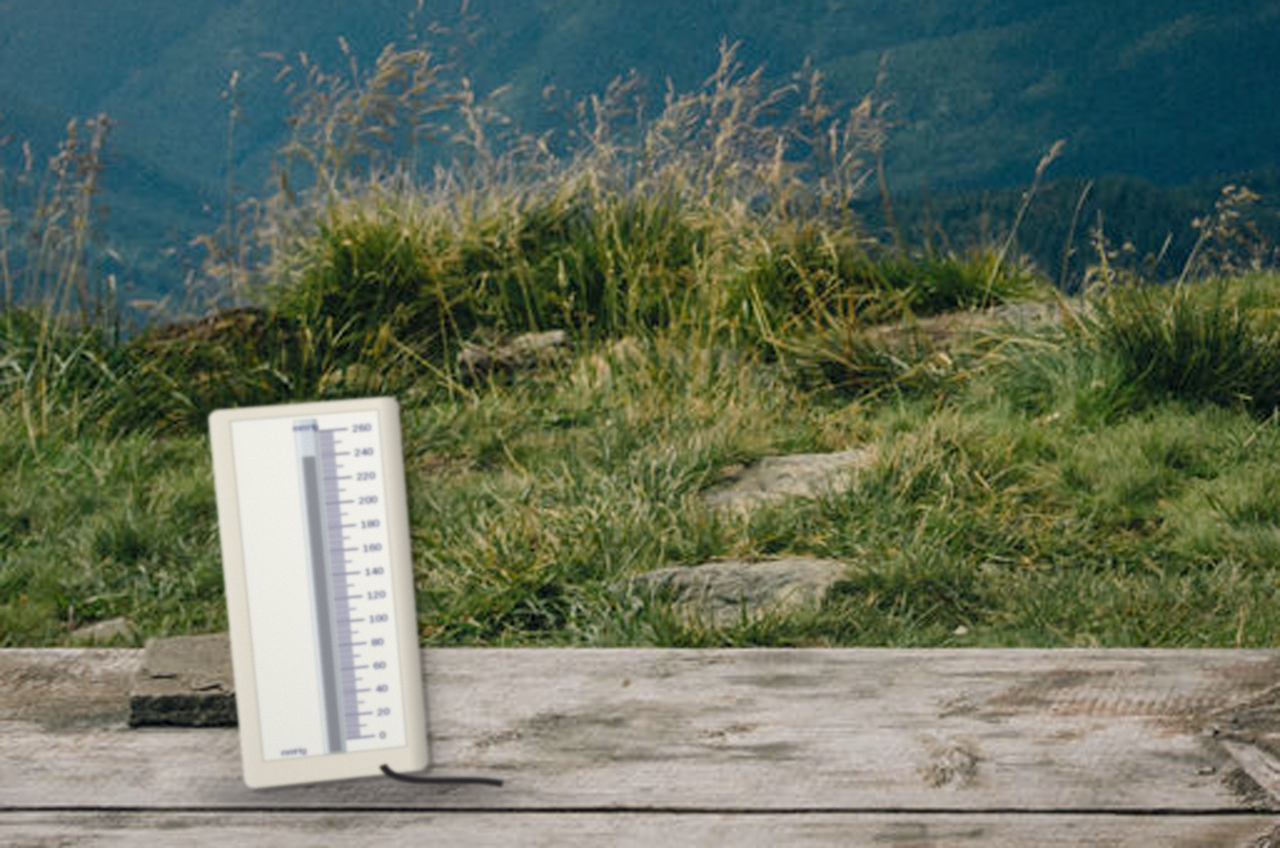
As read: 240
